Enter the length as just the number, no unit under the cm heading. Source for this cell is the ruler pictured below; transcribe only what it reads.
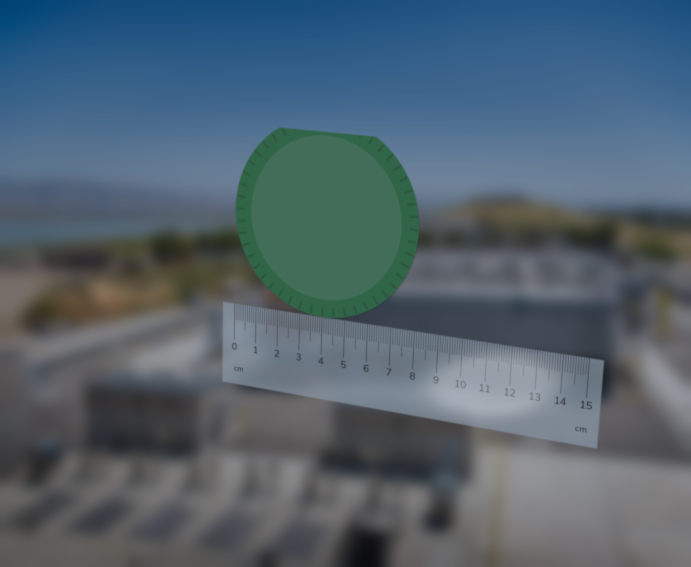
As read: 8
